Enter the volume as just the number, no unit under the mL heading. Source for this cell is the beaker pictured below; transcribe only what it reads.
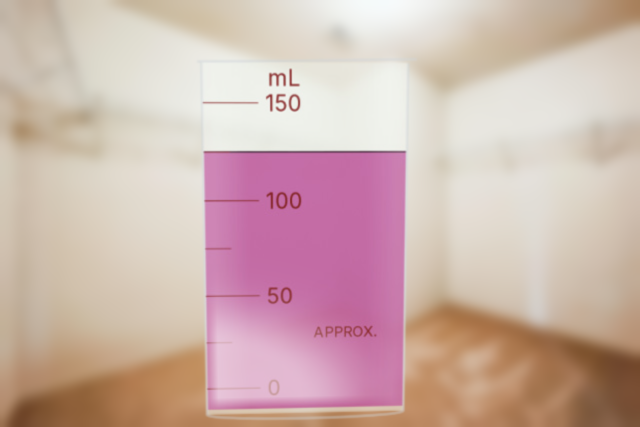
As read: 125
